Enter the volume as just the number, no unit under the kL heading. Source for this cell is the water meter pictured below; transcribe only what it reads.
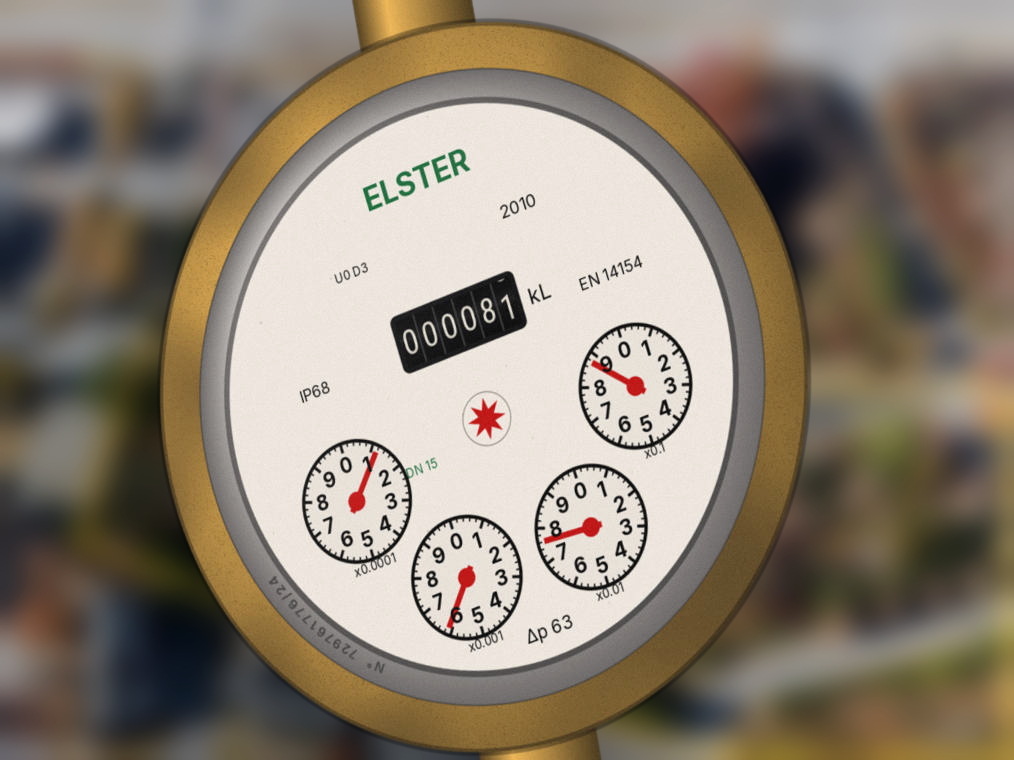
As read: 80.8761
